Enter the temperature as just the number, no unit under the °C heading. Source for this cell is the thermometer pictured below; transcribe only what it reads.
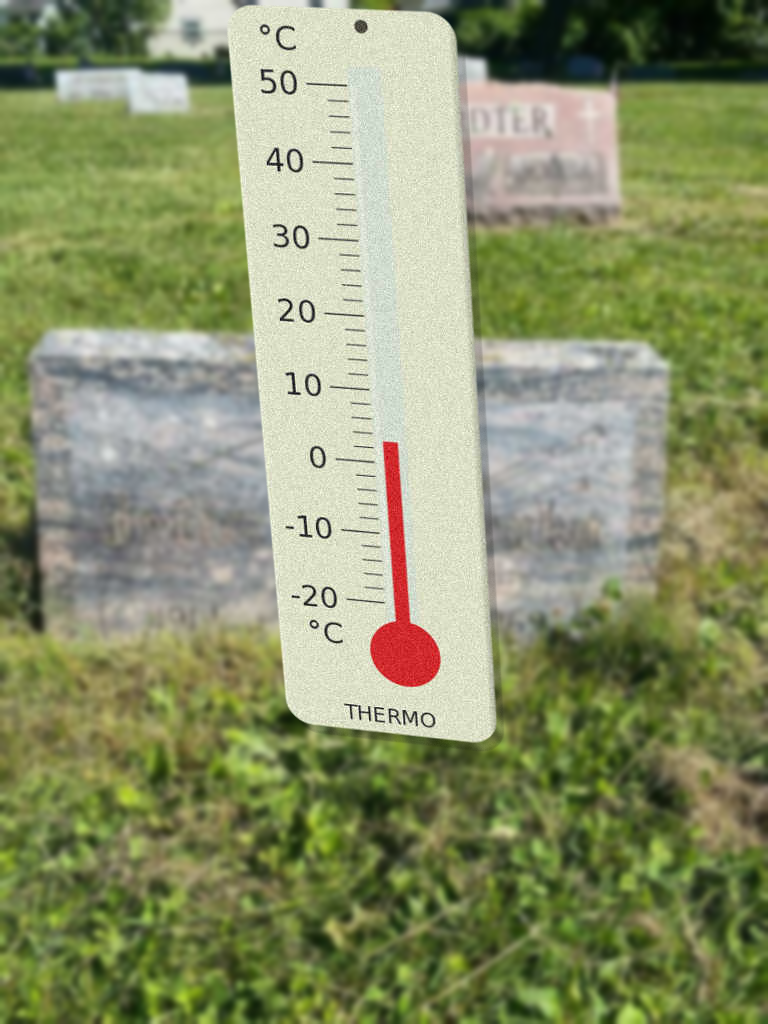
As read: 3
